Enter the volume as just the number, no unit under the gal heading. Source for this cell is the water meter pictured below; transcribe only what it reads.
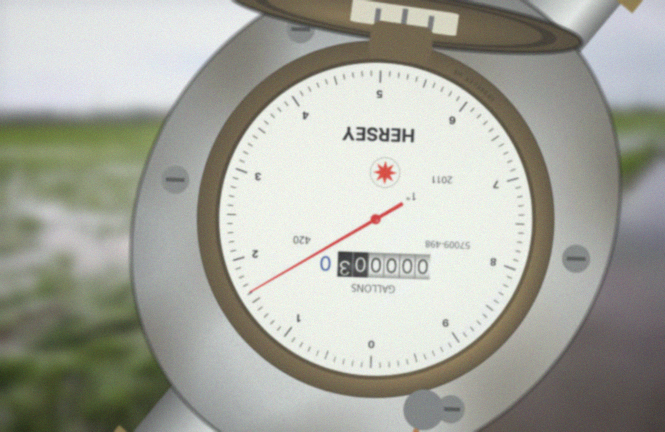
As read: 31.6
